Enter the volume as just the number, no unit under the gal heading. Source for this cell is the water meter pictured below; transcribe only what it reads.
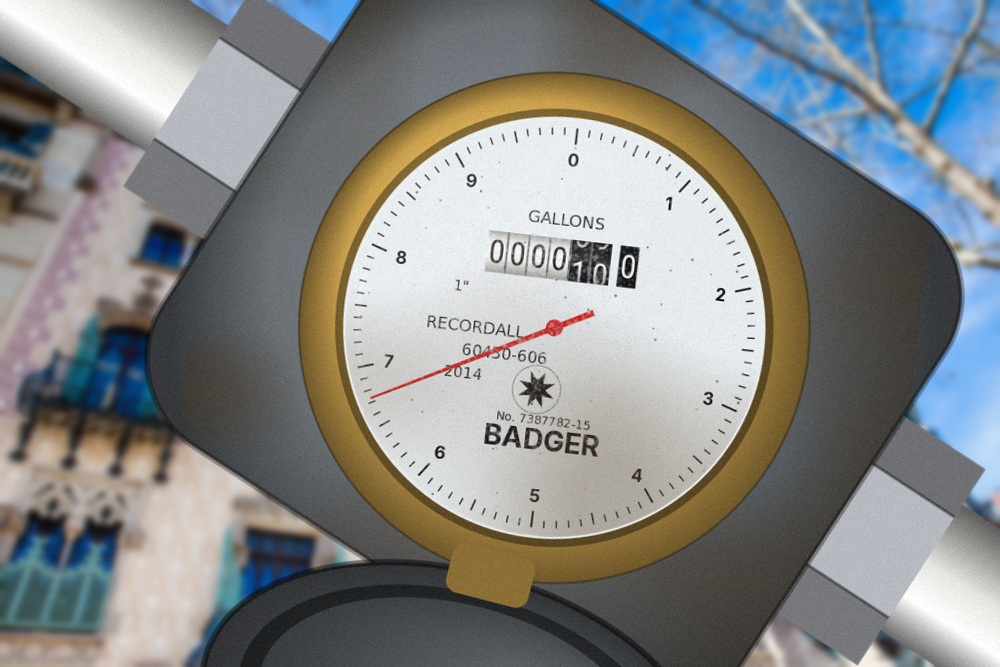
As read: 96.7
